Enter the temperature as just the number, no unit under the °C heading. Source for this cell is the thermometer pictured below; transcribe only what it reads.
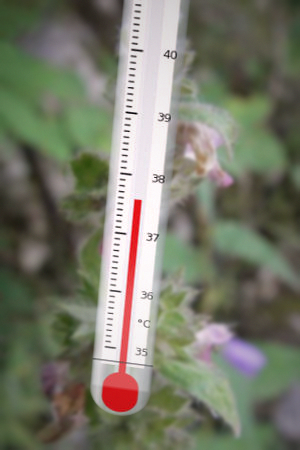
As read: 37.6
